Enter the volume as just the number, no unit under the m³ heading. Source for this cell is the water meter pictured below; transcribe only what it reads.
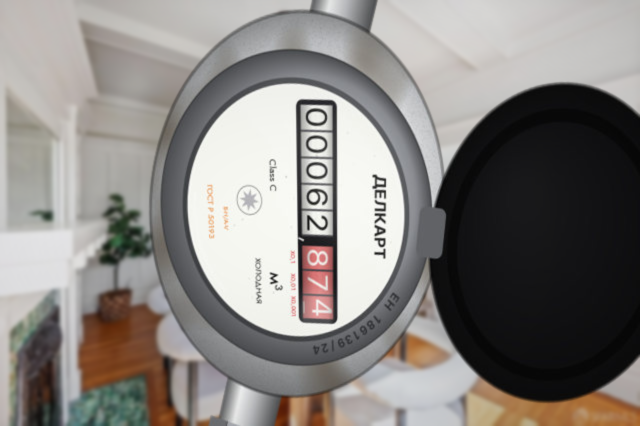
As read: 62.874
